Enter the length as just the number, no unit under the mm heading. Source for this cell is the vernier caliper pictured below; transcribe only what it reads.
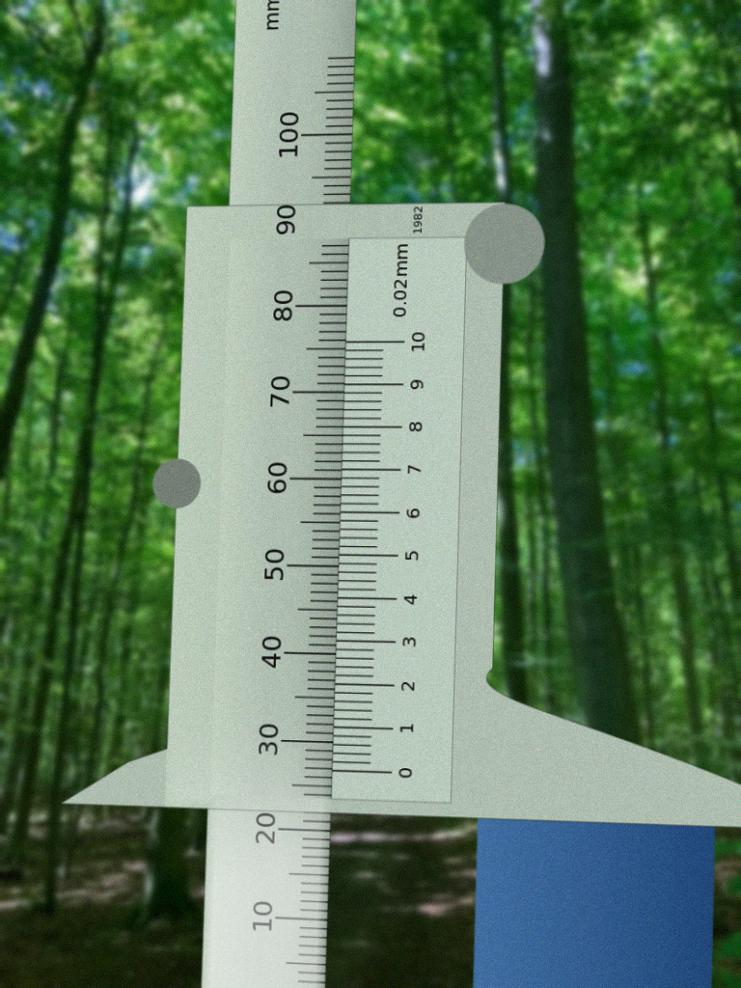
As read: 26.8
